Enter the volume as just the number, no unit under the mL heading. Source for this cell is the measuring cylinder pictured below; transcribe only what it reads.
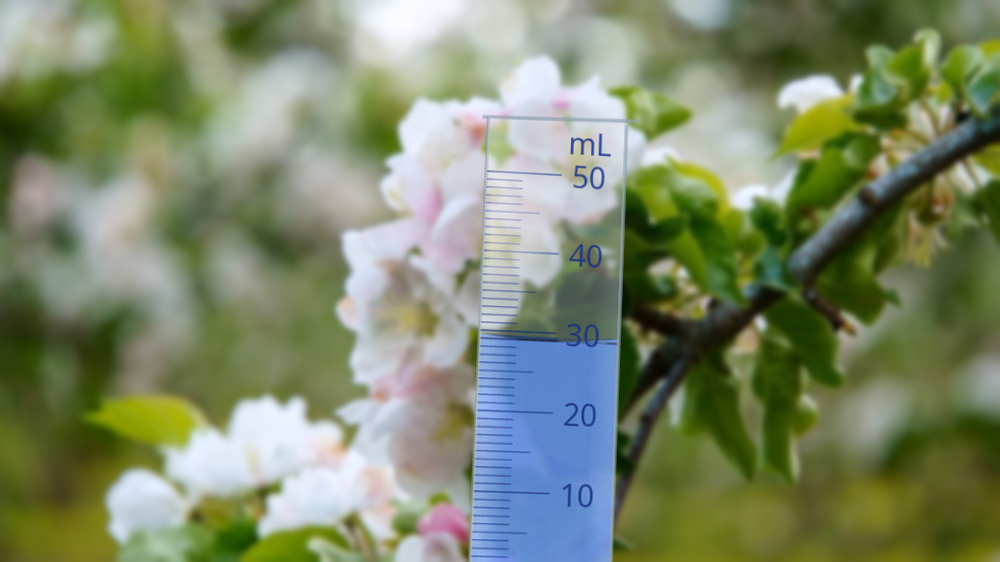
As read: 29
